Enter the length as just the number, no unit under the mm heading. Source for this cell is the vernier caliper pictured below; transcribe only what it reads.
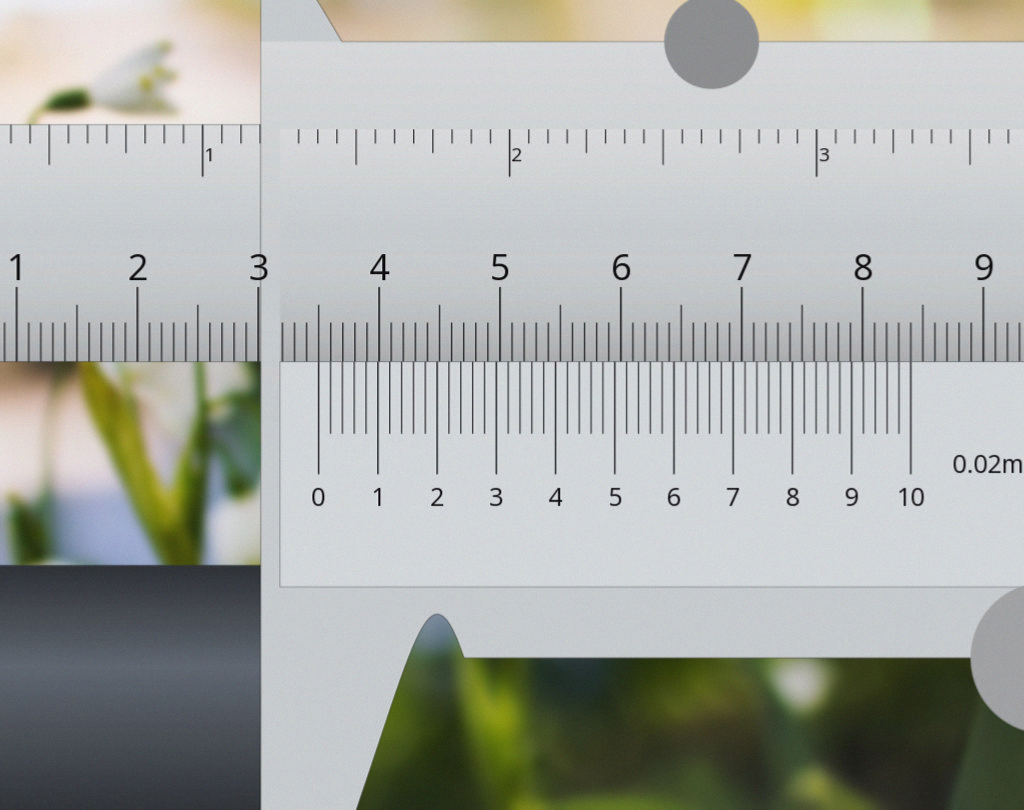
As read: 35.0
